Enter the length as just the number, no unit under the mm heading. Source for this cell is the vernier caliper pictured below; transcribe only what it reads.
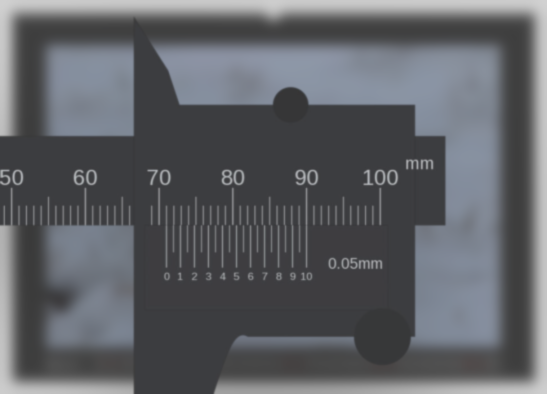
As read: 71.0
